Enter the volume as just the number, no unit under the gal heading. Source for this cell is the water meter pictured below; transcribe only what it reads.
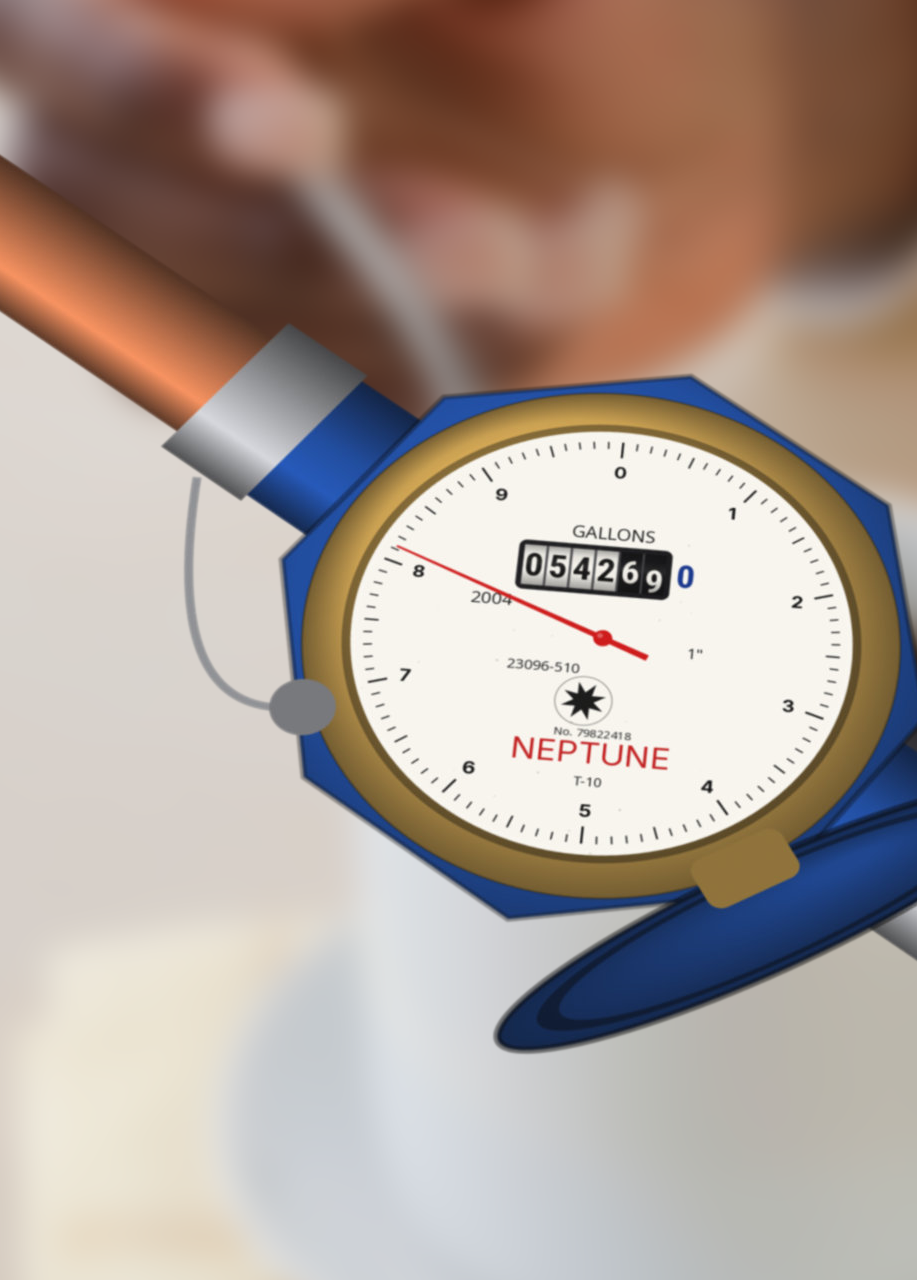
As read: 542688.1
